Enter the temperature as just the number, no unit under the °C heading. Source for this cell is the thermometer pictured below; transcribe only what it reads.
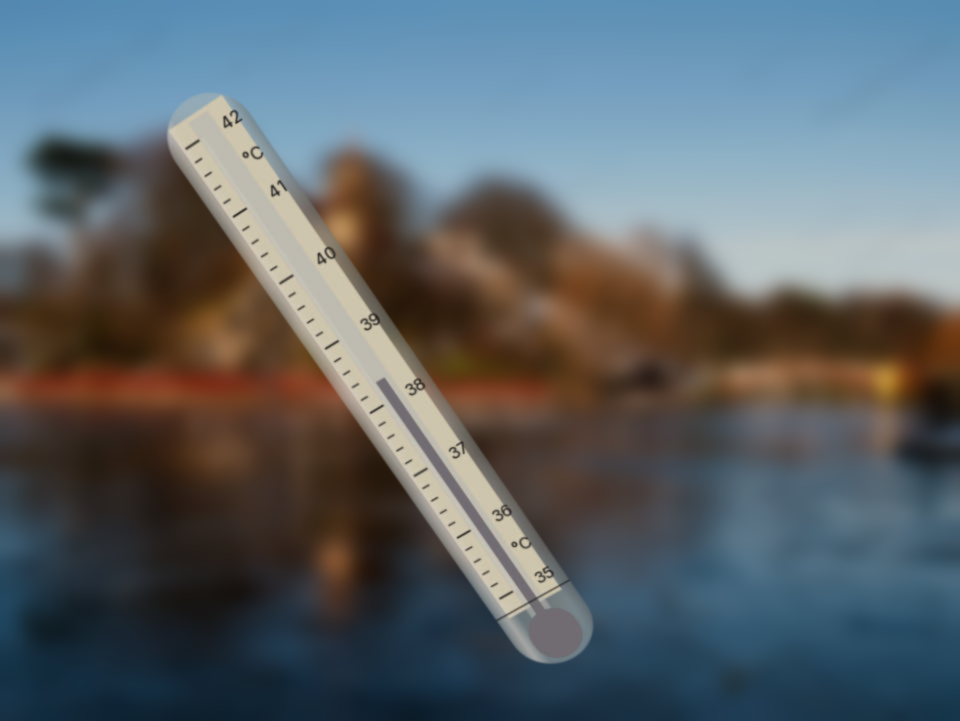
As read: 38.3
